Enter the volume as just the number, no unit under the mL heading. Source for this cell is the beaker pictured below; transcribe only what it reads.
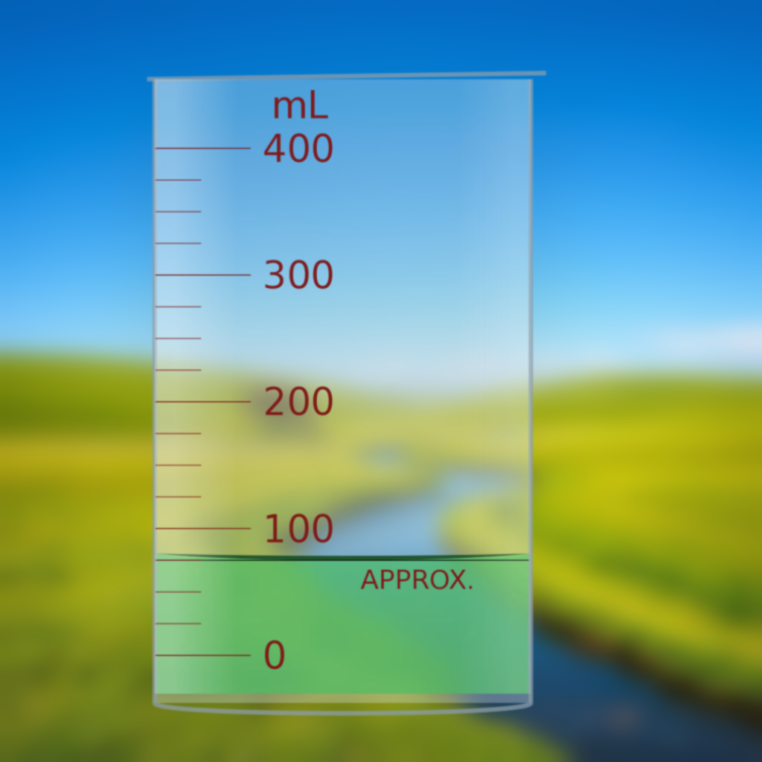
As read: 75
